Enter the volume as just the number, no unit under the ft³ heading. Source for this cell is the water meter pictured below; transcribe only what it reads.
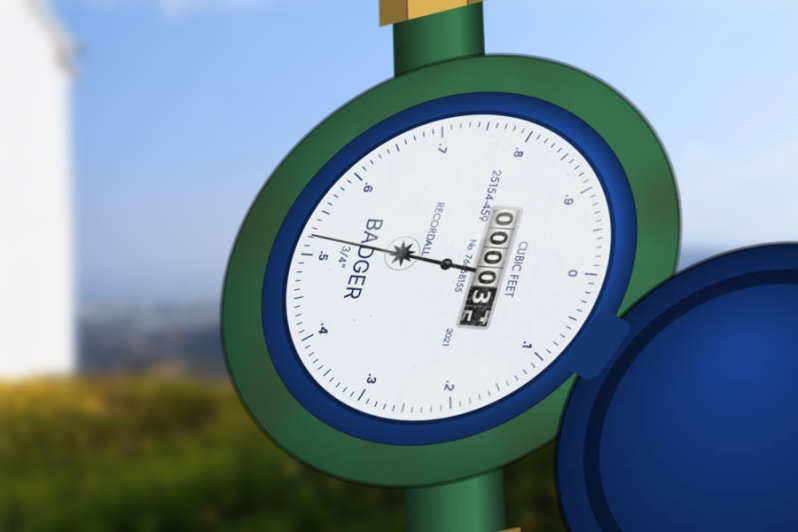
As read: 34.52
